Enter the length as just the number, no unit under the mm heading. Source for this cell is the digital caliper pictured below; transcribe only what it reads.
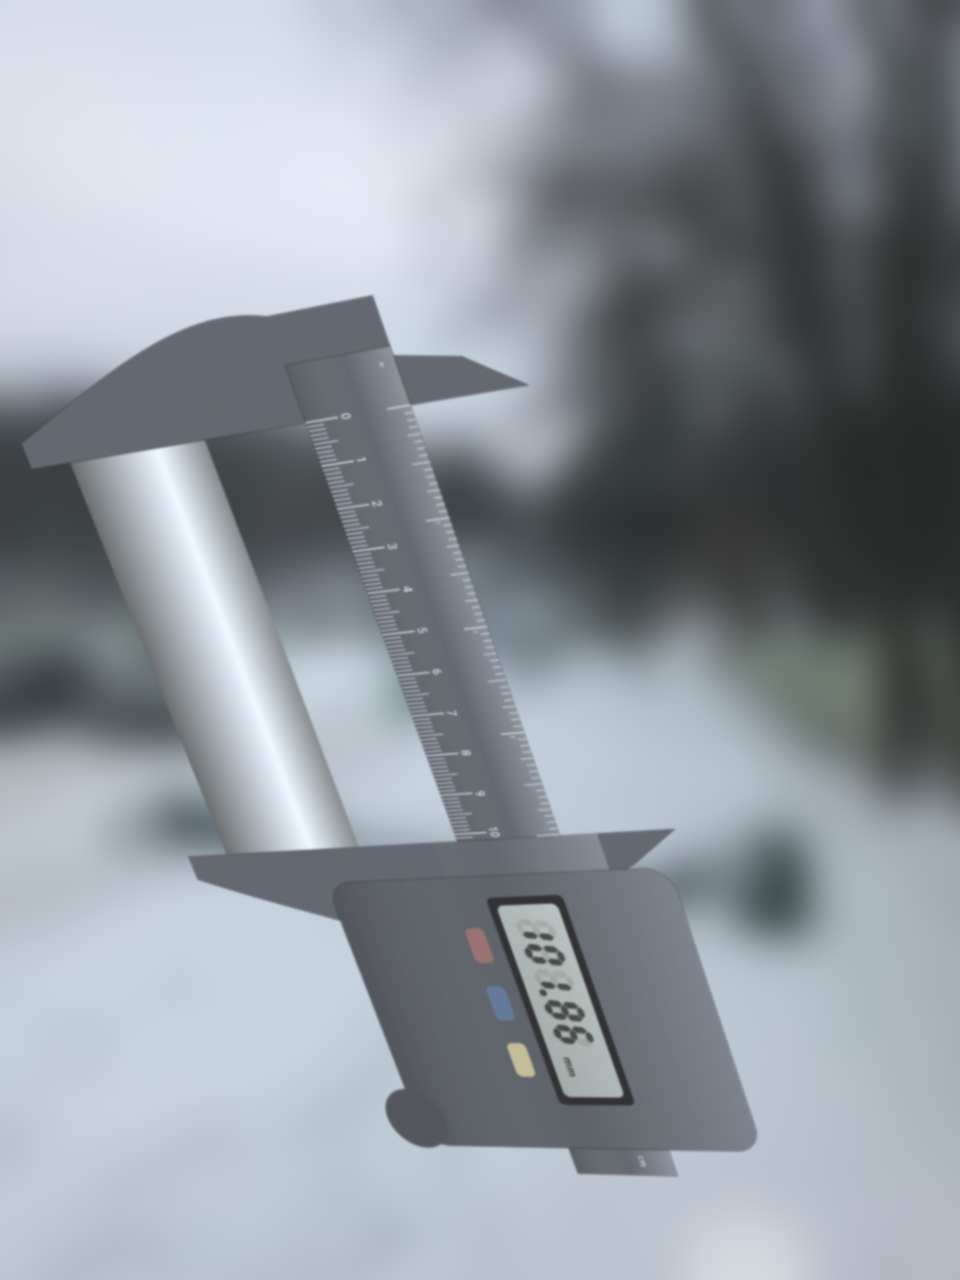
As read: 101.86
